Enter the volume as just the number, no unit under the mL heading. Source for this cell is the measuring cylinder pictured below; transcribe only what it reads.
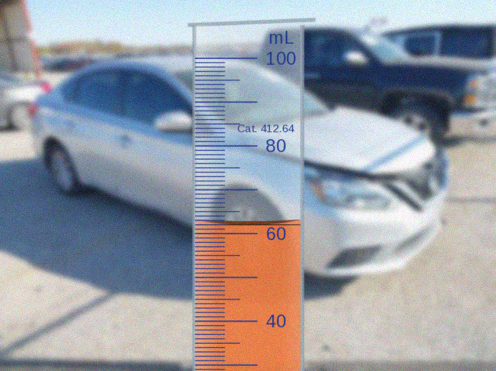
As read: 62
